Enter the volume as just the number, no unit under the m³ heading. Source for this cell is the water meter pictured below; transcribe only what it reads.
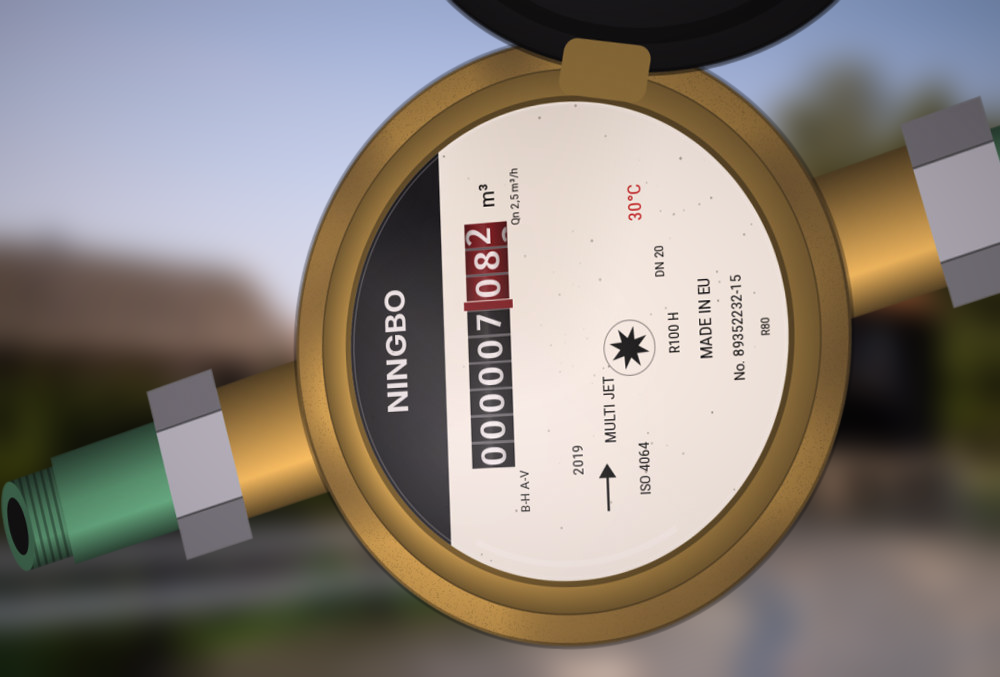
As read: 7.082
